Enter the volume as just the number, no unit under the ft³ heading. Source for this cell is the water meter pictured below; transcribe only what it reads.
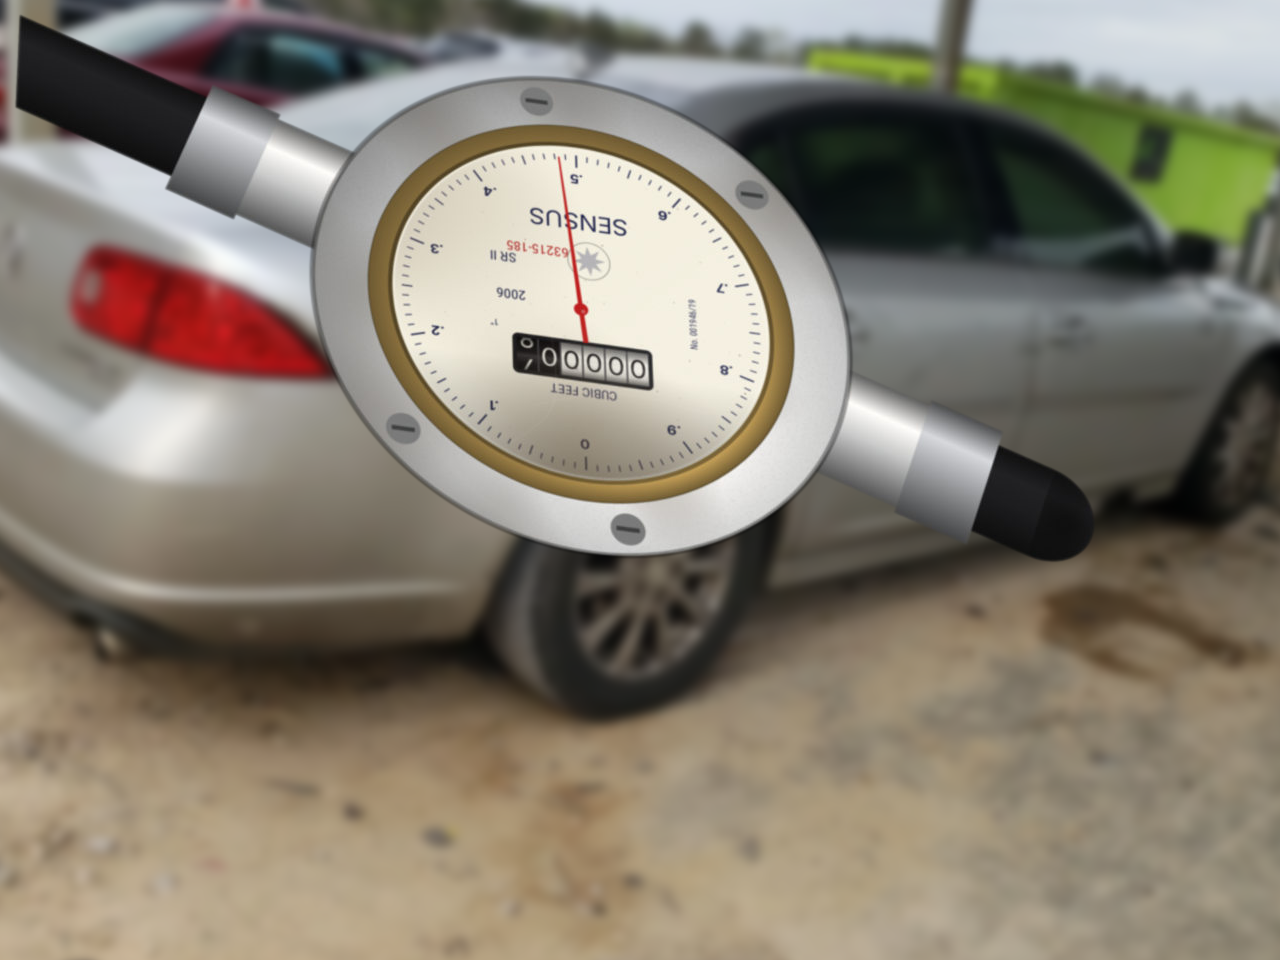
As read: 7.48
